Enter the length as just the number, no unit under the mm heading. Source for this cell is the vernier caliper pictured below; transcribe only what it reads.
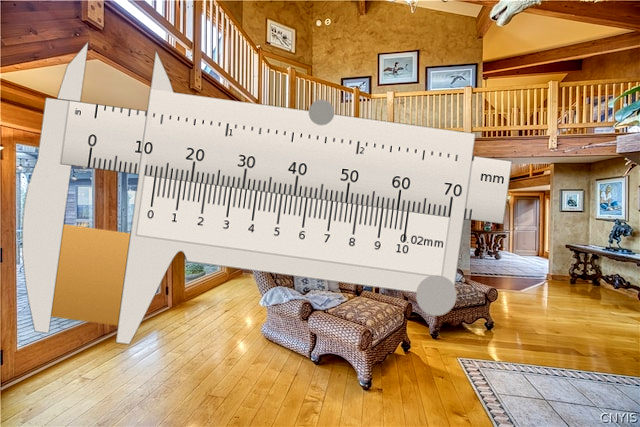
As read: 13.0
